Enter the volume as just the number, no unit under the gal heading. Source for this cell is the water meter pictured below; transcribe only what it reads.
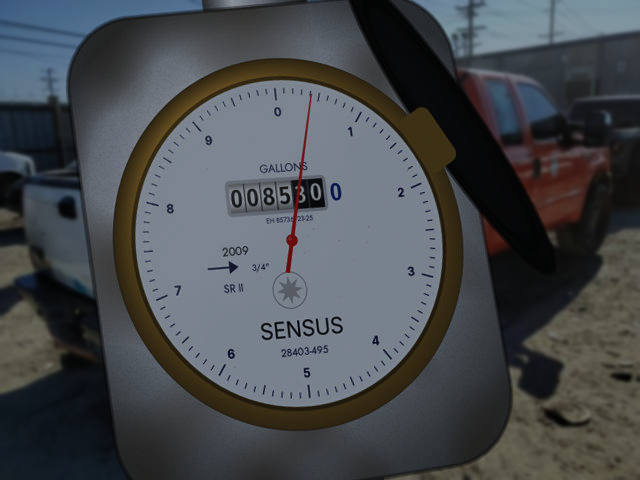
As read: 85300.4
